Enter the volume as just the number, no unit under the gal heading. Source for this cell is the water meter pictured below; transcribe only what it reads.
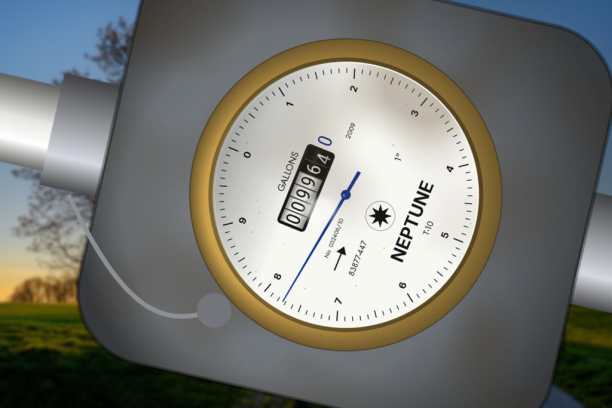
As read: 99637.7
